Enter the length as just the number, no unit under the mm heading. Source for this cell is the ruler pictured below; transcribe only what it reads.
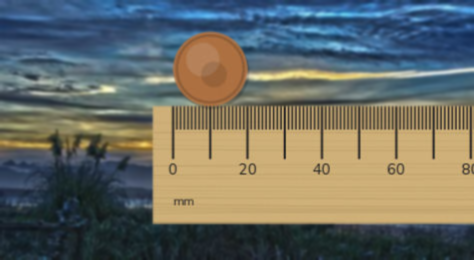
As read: 20
